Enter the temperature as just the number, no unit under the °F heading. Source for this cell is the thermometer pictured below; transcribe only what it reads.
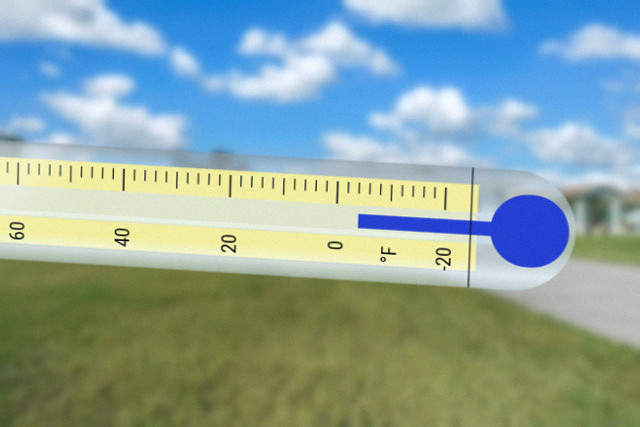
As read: -4
